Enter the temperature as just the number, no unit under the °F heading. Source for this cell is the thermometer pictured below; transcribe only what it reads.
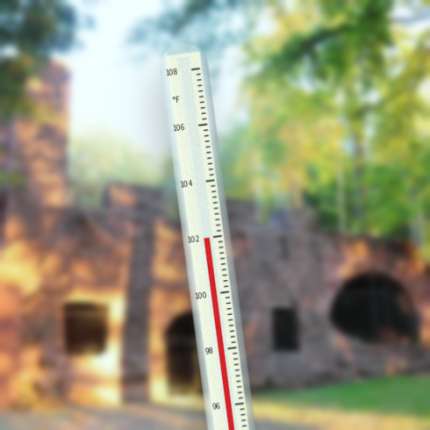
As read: 102
